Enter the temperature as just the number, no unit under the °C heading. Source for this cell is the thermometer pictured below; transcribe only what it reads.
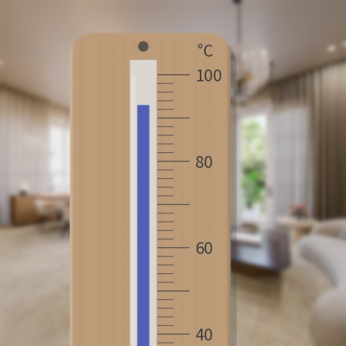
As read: 93
